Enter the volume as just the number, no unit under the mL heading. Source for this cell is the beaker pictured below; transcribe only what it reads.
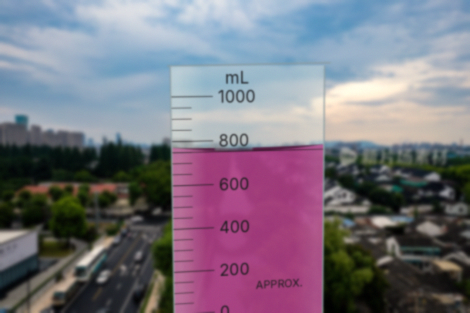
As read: 750
